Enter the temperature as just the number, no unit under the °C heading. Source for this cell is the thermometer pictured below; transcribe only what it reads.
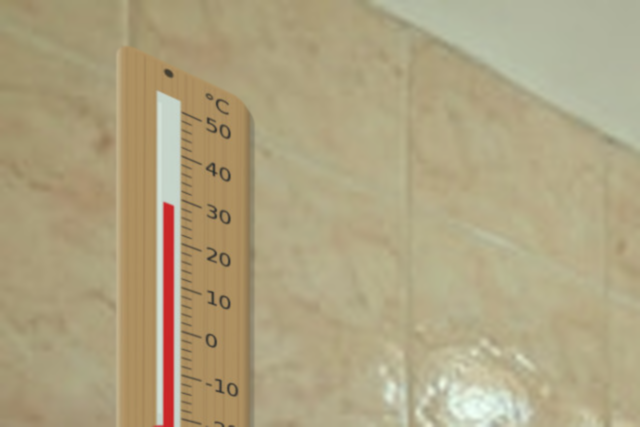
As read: 28
